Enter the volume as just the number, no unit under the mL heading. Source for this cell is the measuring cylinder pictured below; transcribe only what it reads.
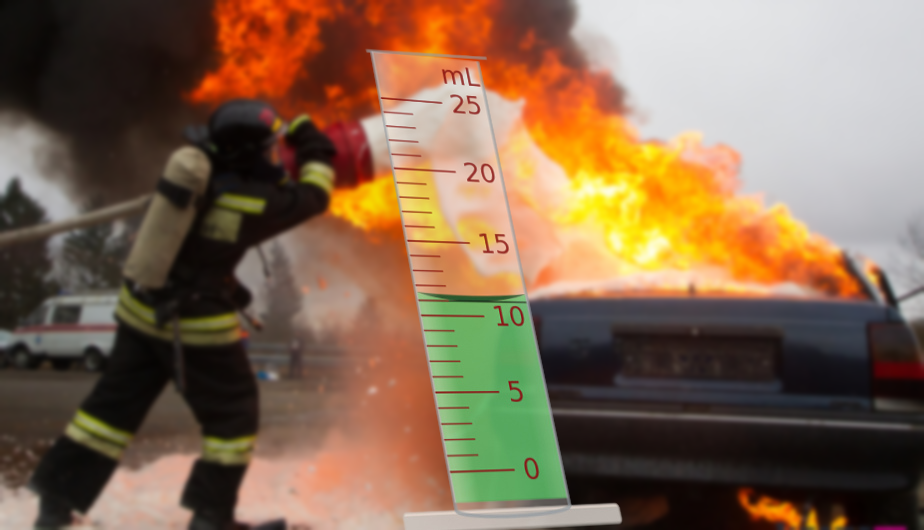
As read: 11
